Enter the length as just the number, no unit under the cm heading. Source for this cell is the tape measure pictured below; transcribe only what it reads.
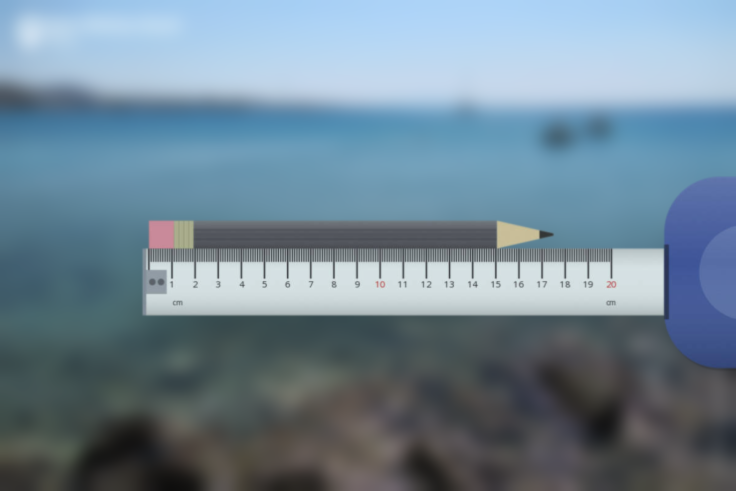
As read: 17.5
